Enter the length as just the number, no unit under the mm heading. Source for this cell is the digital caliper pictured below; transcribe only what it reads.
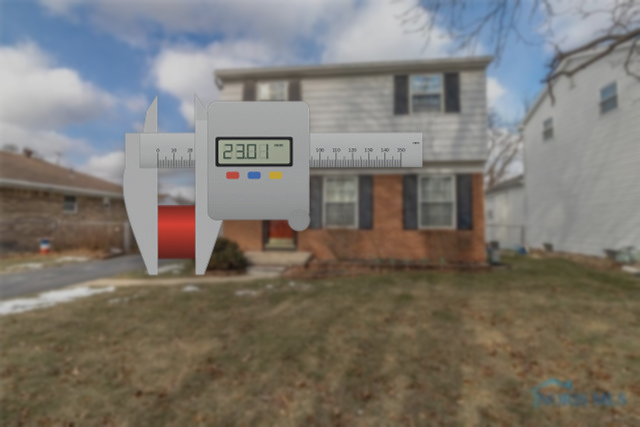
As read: 23.01
